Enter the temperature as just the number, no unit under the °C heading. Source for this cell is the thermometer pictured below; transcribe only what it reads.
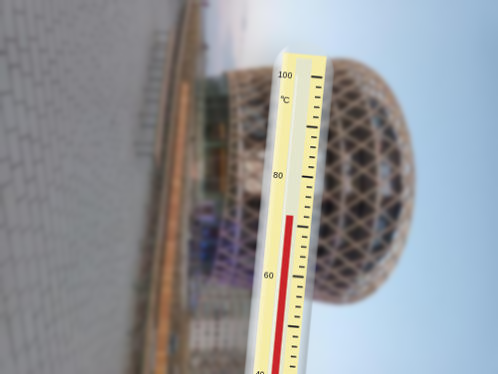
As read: 72
